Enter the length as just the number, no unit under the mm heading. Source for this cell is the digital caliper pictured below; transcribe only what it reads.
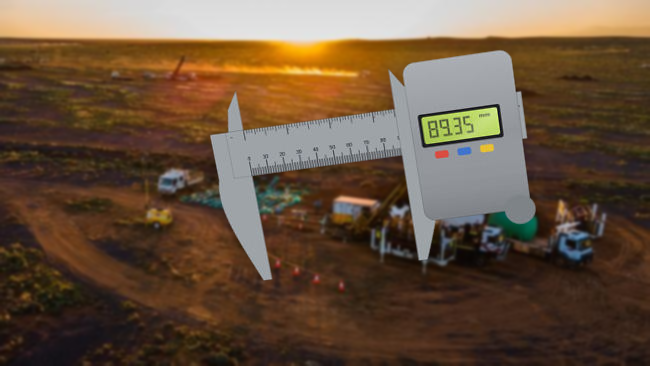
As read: 89.35
